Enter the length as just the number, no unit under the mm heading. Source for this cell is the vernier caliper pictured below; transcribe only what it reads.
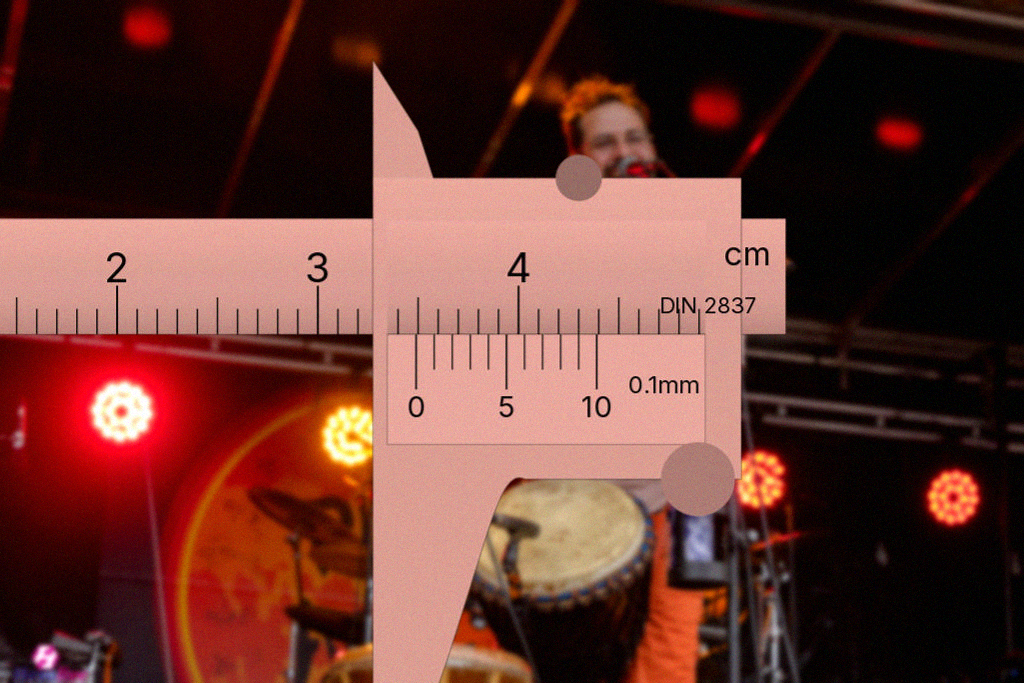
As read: 34.9
